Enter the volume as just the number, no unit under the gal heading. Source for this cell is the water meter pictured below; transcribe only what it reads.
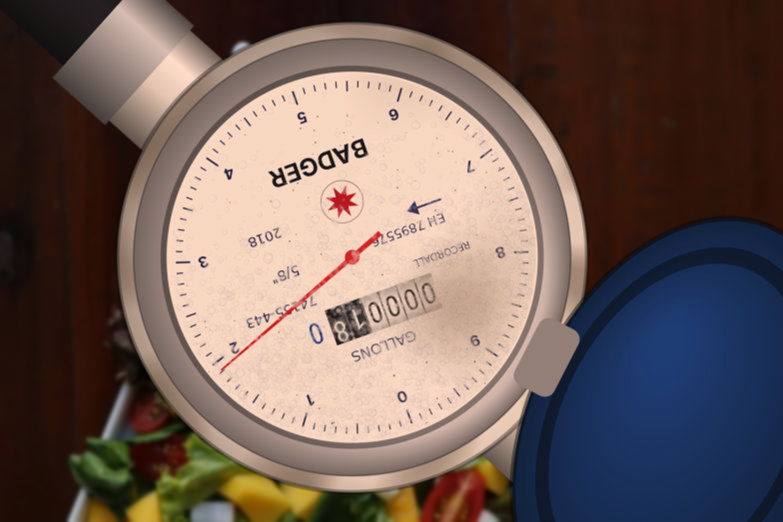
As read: 181.9
